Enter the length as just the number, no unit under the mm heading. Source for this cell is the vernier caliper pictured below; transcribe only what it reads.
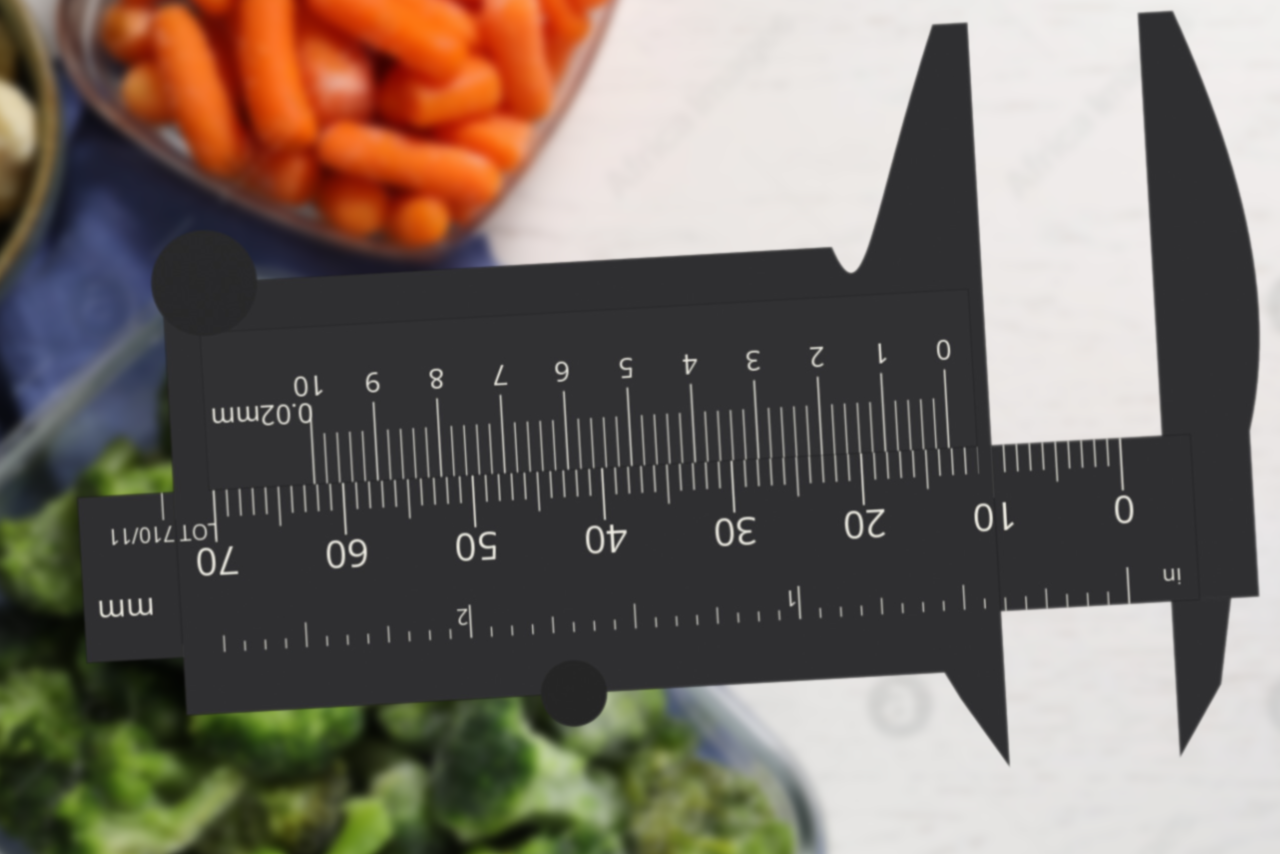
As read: 13.2
